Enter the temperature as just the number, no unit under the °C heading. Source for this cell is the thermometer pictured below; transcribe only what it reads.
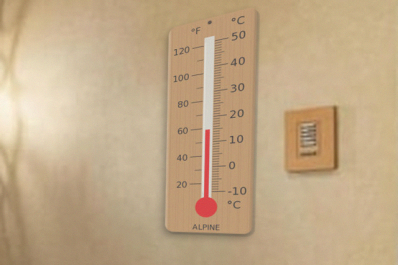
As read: 15
